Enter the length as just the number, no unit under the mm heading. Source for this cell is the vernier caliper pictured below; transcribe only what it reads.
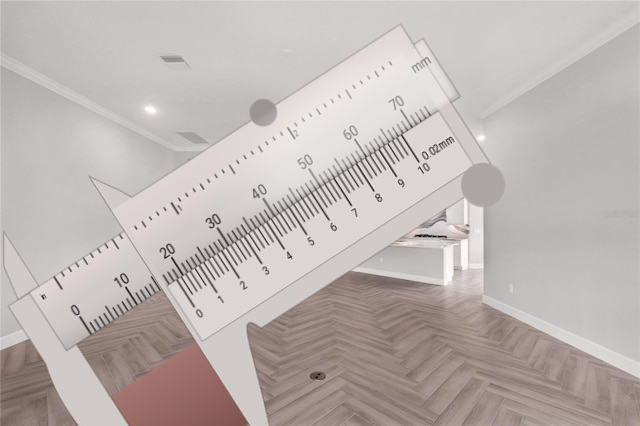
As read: 18.6
